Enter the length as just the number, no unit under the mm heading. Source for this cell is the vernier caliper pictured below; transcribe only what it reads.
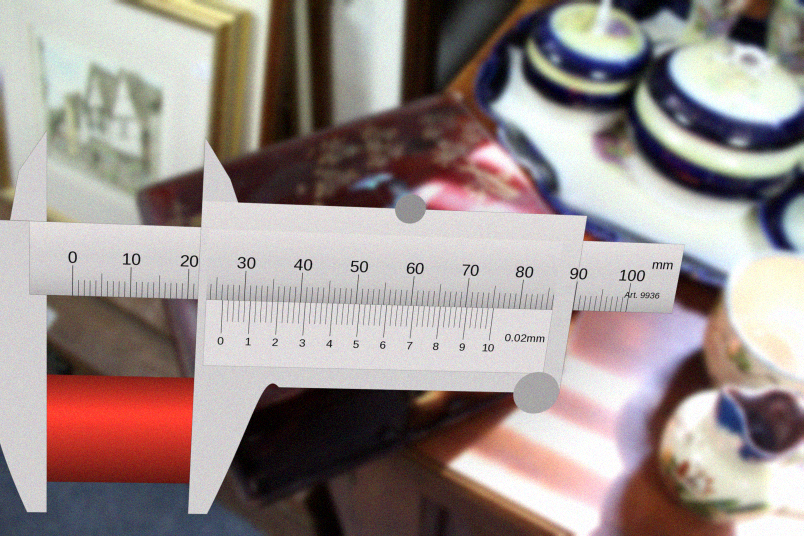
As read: 26.2
